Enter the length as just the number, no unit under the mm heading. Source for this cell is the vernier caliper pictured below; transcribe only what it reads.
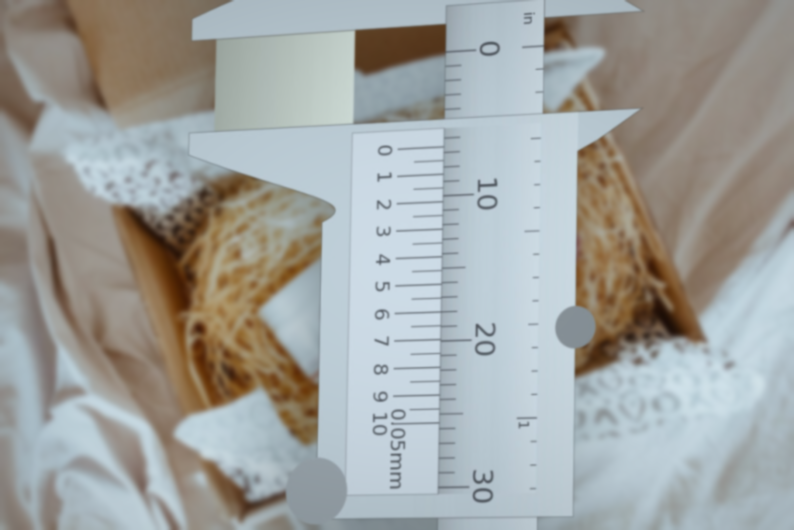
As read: 6.6
